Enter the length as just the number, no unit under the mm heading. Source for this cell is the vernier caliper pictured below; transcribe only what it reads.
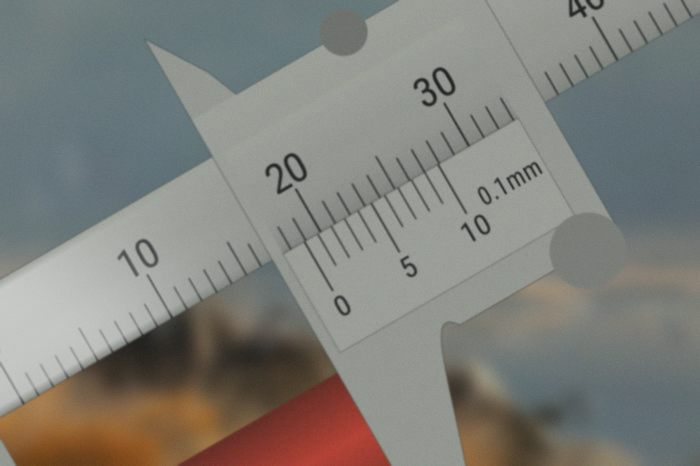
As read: 18.9
